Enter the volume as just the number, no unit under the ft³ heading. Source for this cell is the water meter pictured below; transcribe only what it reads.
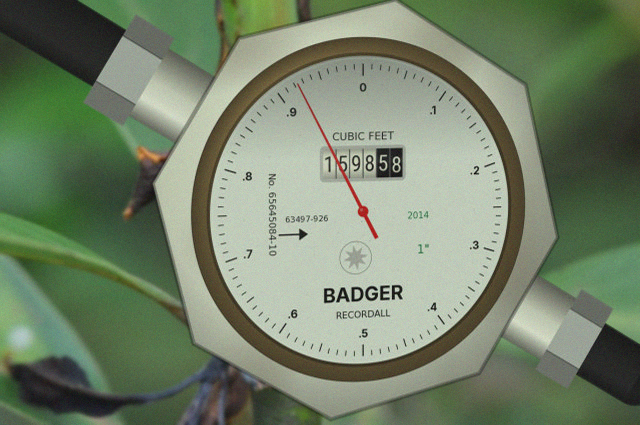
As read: 159857.92
